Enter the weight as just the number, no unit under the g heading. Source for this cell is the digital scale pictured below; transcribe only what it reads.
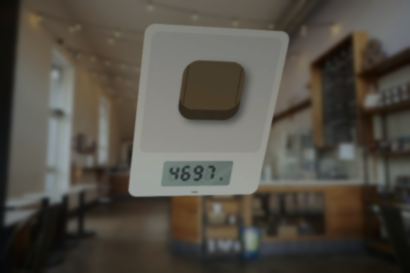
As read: 4697
